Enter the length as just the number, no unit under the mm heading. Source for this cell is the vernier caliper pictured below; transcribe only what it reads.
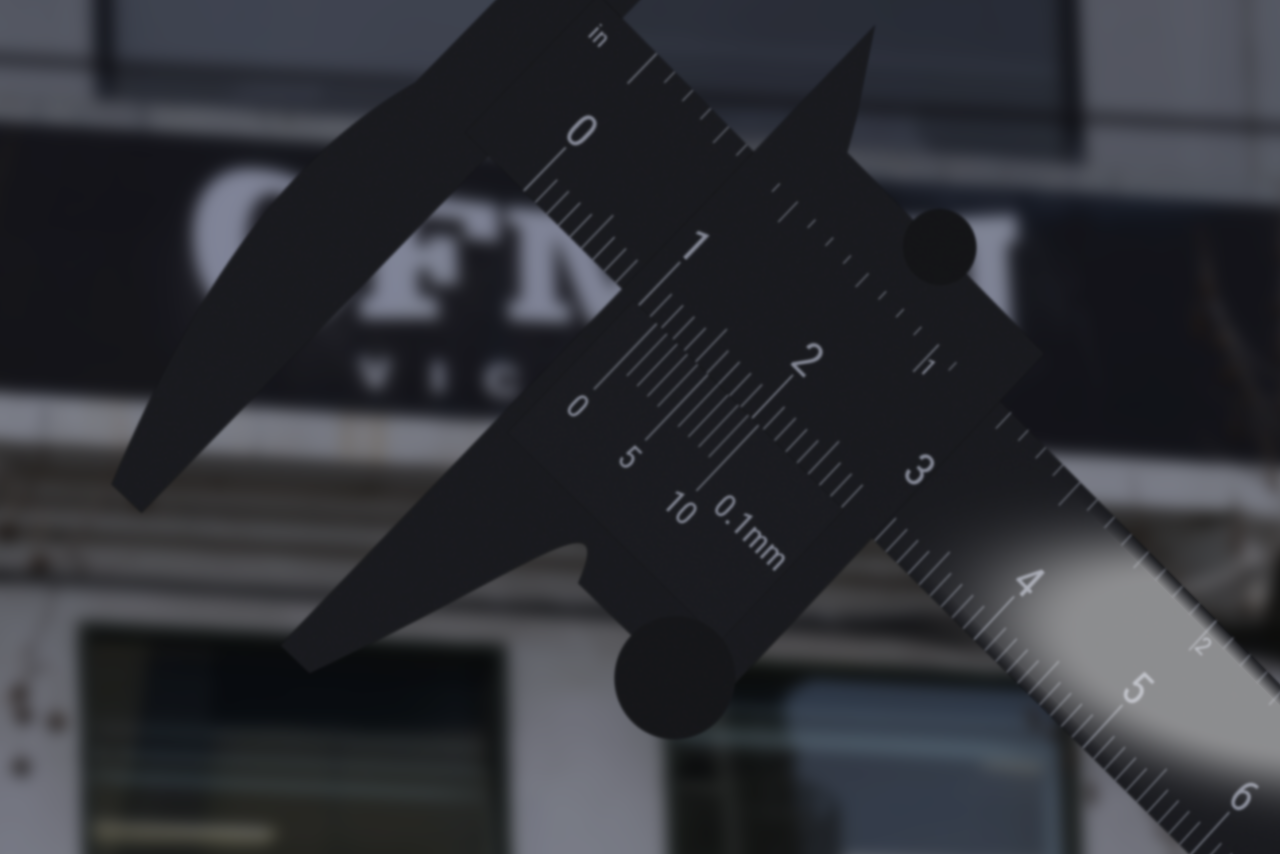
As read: 11.6
